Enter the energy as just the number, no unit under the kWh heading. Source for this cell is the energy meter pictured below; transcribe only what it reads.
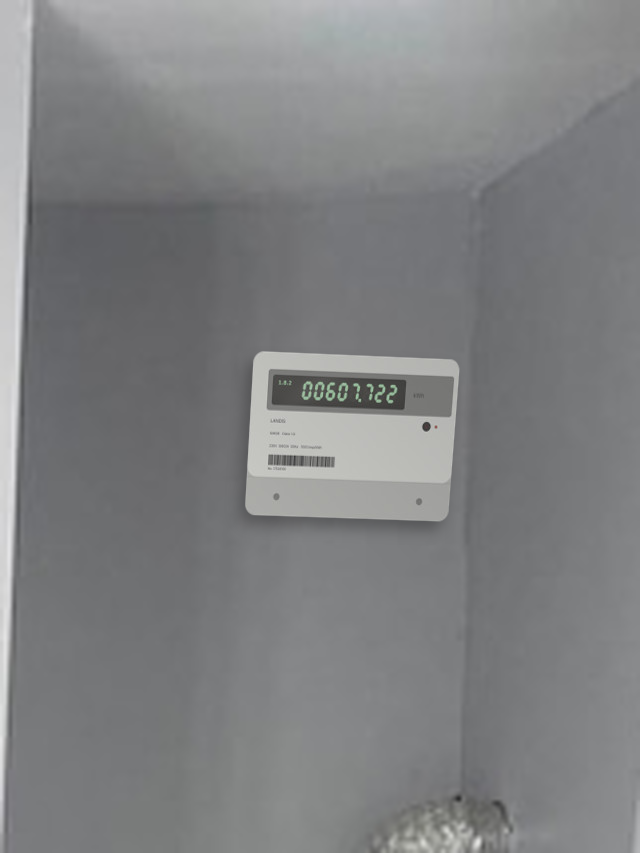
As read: 607.722
